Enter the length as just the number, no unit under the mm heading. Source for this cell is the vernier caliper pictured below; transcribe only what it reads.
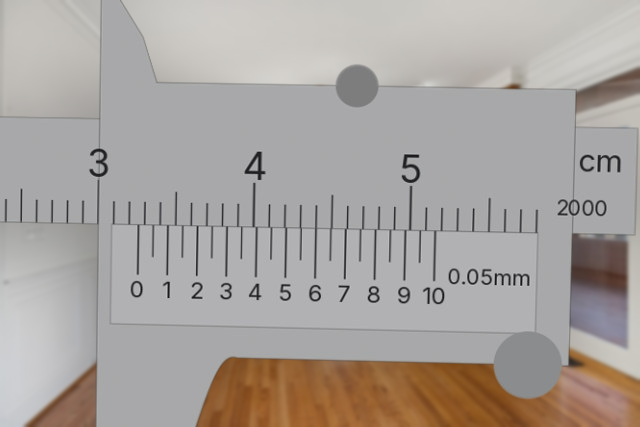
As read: 32.6
